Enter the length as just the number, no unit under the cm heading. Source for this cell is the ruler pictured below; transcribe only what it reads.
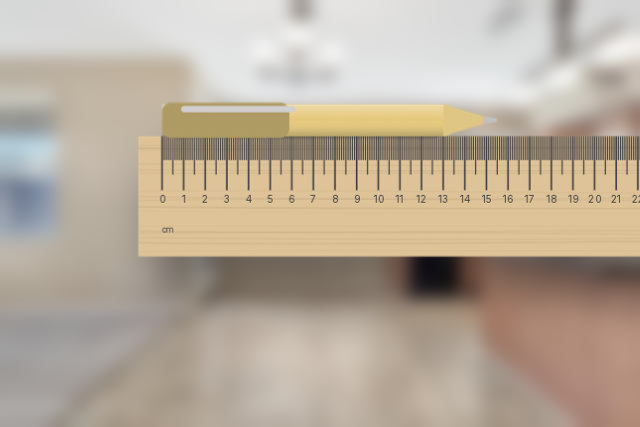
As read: 15.5
